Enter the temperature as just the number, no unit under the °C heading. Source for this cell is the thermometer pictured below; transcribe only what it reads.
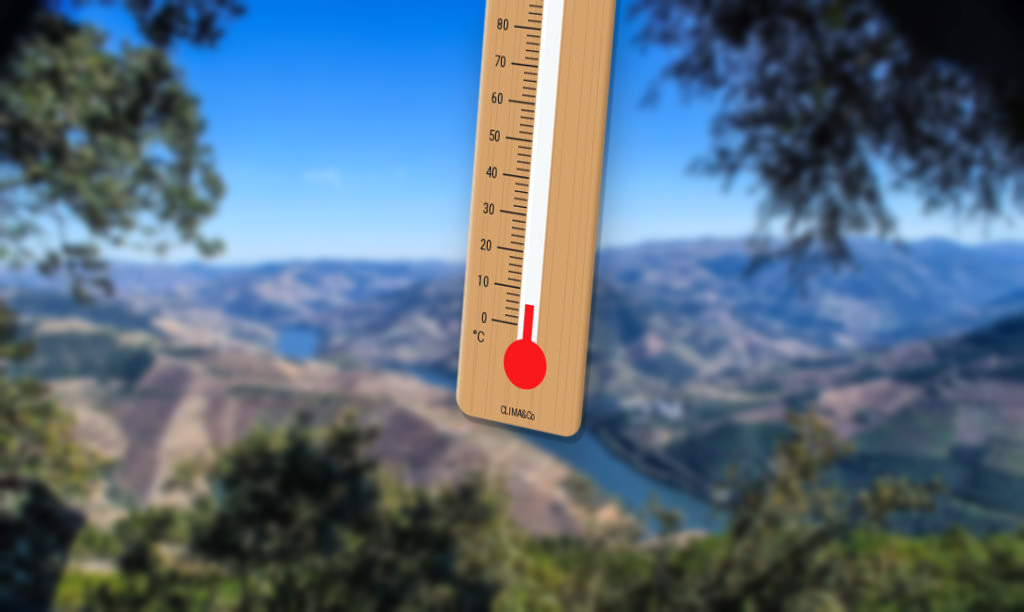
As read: 6
